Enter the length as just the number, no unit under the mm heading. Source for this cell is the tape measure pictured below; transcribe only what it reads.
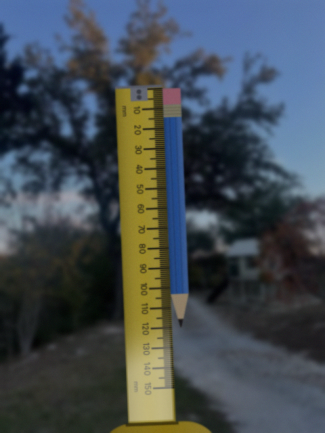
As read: 120
